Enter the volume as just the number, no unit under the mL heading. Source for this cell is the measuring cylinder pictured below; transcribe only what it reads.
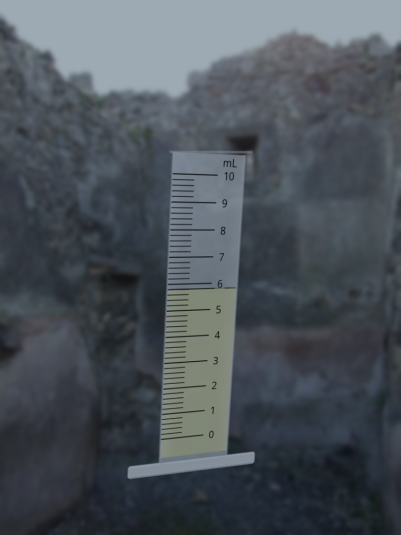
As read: 5.8
